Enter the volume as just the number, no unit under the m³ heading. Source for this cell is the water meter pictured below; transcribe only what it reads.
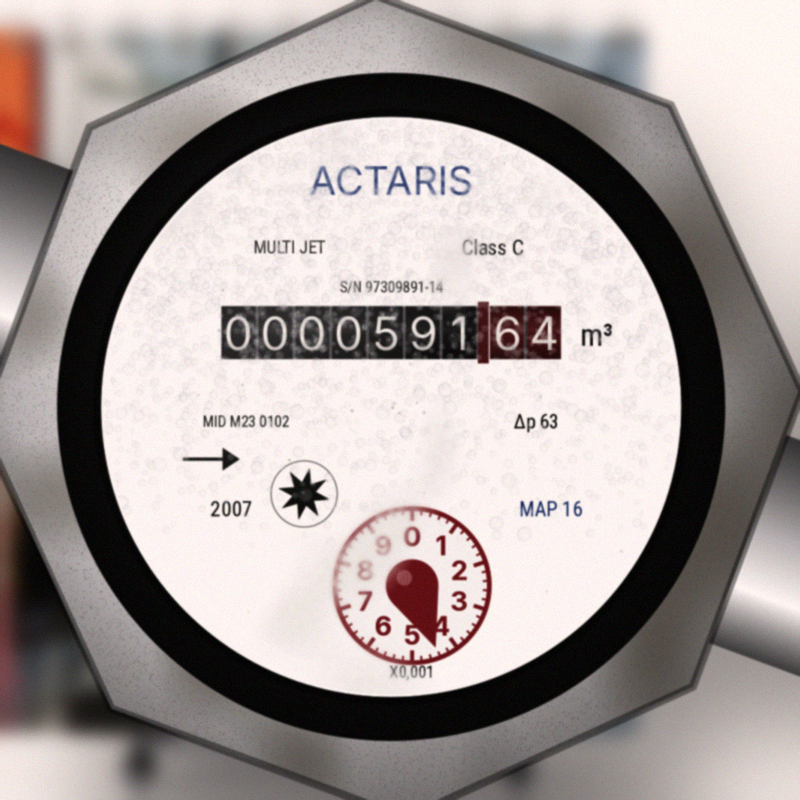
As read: 591.644
